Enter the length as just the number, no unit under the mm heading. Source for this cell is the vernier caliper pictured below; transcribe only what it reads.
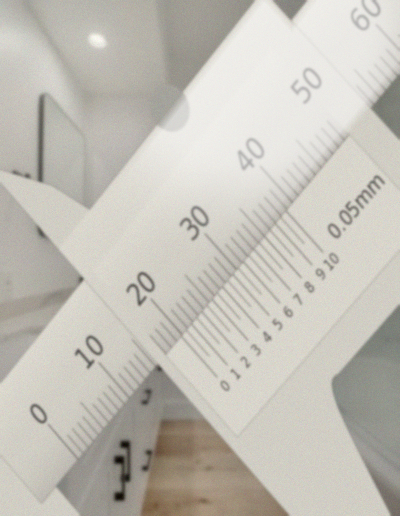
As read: 19.8
